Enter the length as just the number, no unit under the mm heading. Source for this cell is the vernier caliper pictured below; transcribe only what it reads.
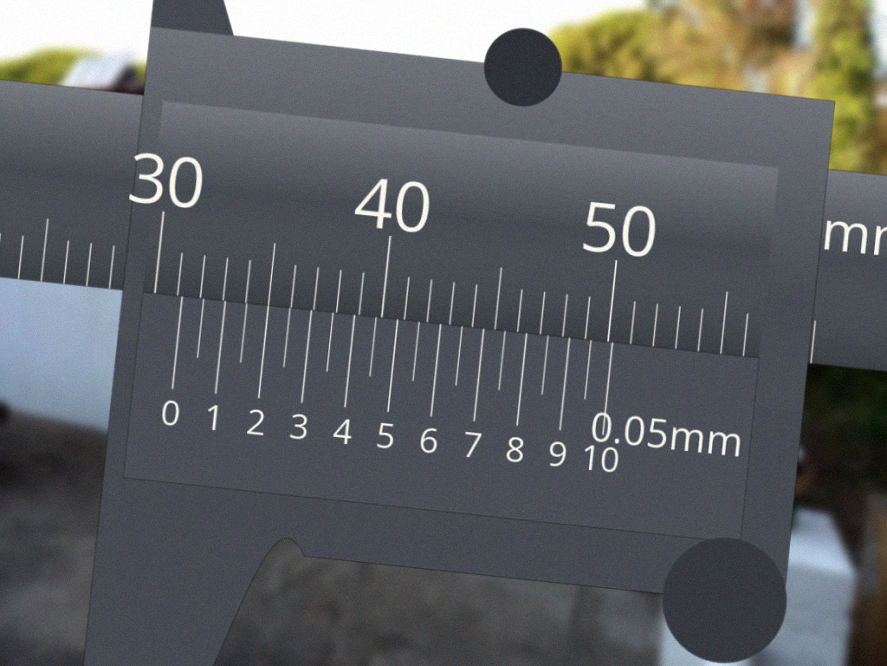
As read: 31.20
